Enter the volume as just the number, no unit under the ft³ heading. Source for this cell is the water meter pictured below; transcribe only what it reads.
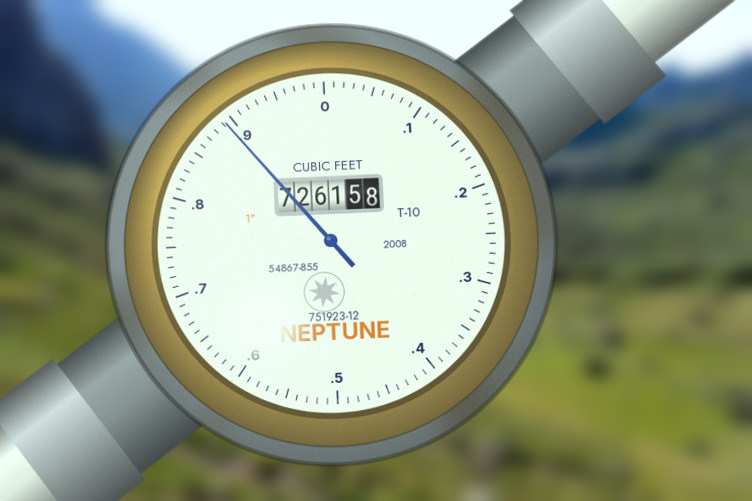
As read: 726157.89
